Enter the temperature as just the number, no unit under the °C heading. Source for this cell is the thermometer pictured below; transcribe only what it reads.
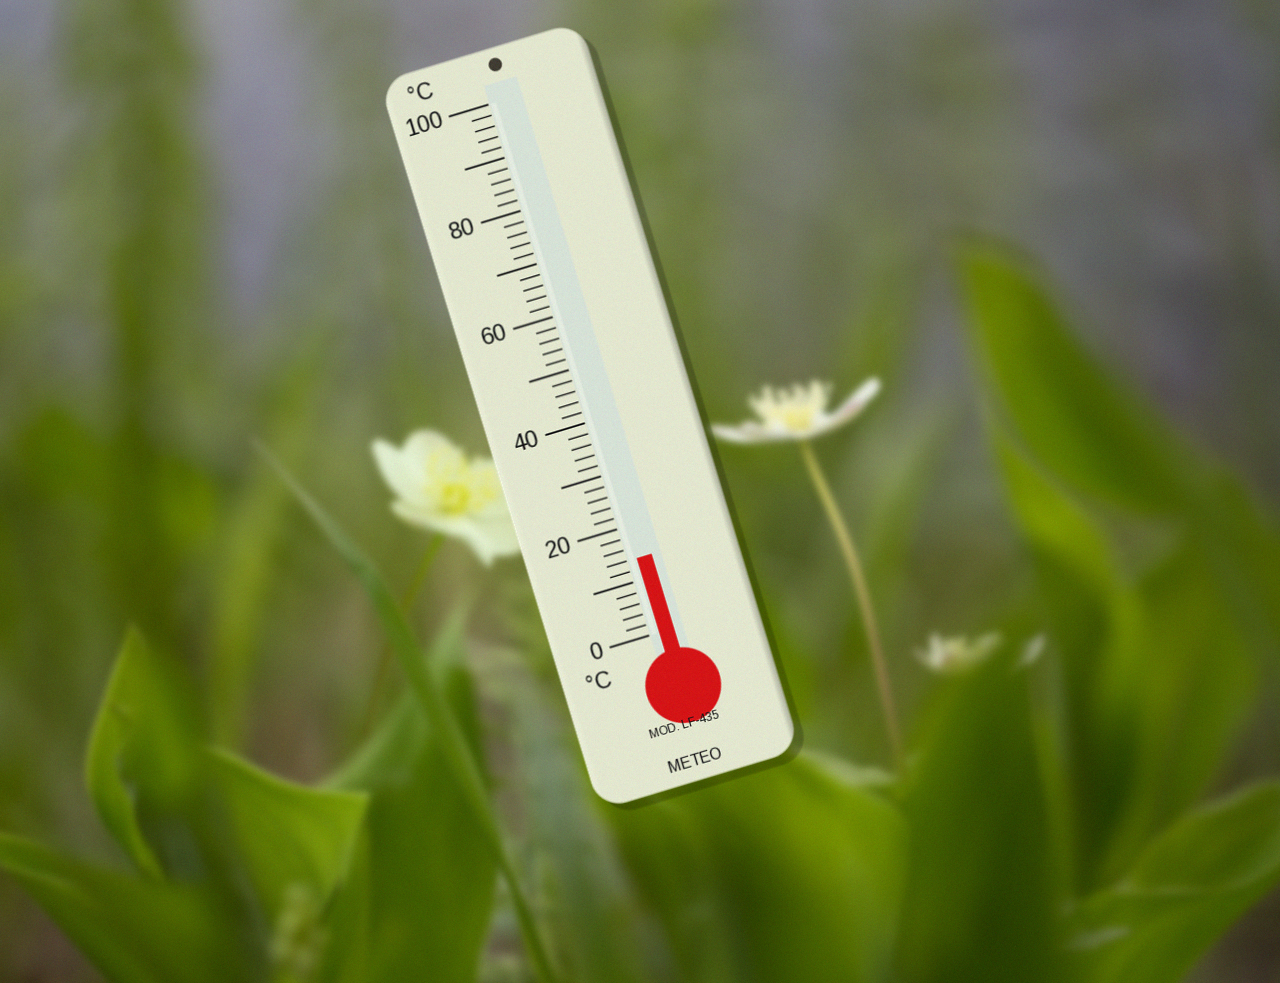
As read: 14
